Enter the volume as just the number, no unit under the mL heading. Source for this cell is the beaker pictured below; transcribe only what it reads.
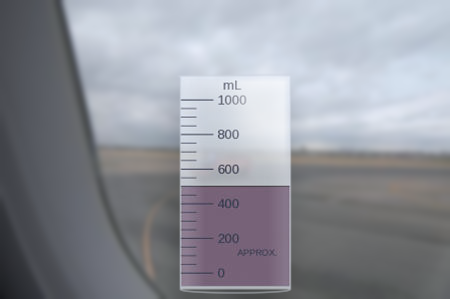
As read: 500
